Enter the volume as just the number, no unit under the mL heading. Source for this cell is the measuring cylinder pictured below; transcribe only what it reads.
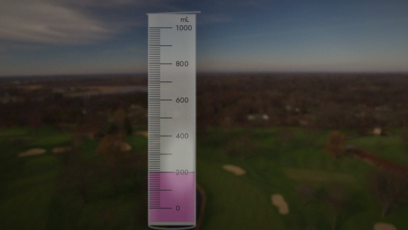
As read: 200
